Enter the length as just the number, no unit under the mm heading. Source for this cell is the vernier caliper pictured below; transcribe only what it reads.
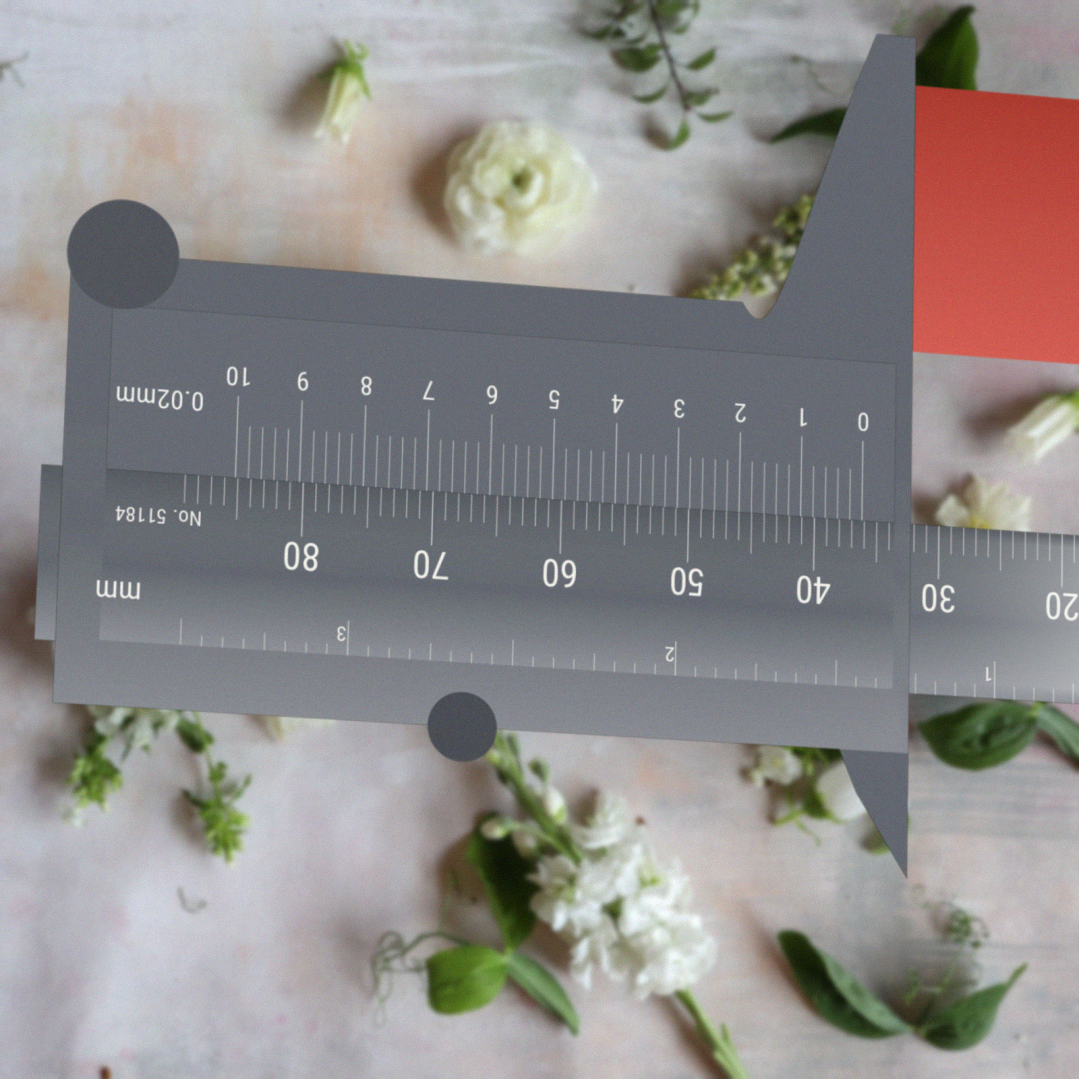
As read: 36.2
